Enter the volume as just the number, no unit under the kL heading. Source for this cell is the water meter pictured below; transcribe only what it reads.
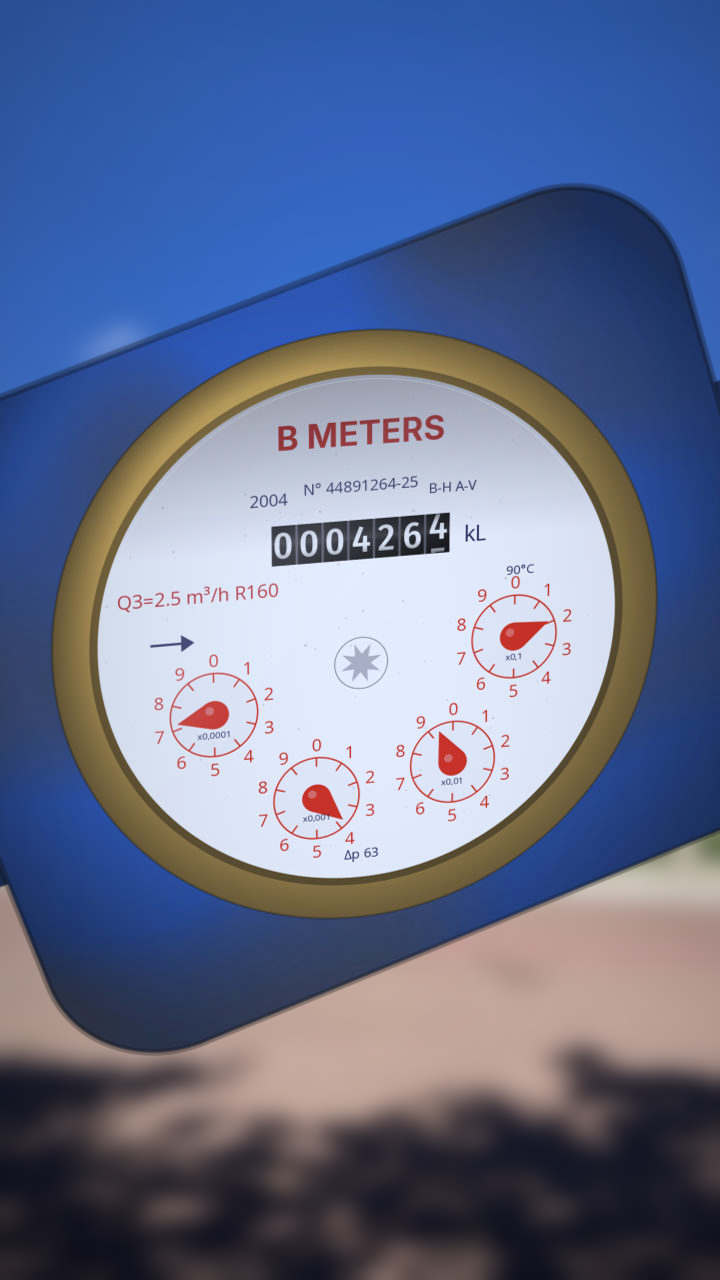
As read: 4264.1937
